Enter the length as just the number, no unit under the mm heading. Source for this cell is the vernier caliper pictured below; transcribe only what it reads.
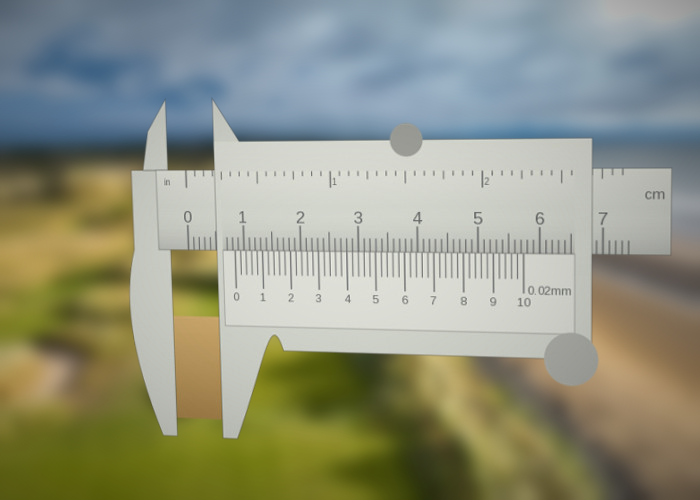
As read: 8.4
